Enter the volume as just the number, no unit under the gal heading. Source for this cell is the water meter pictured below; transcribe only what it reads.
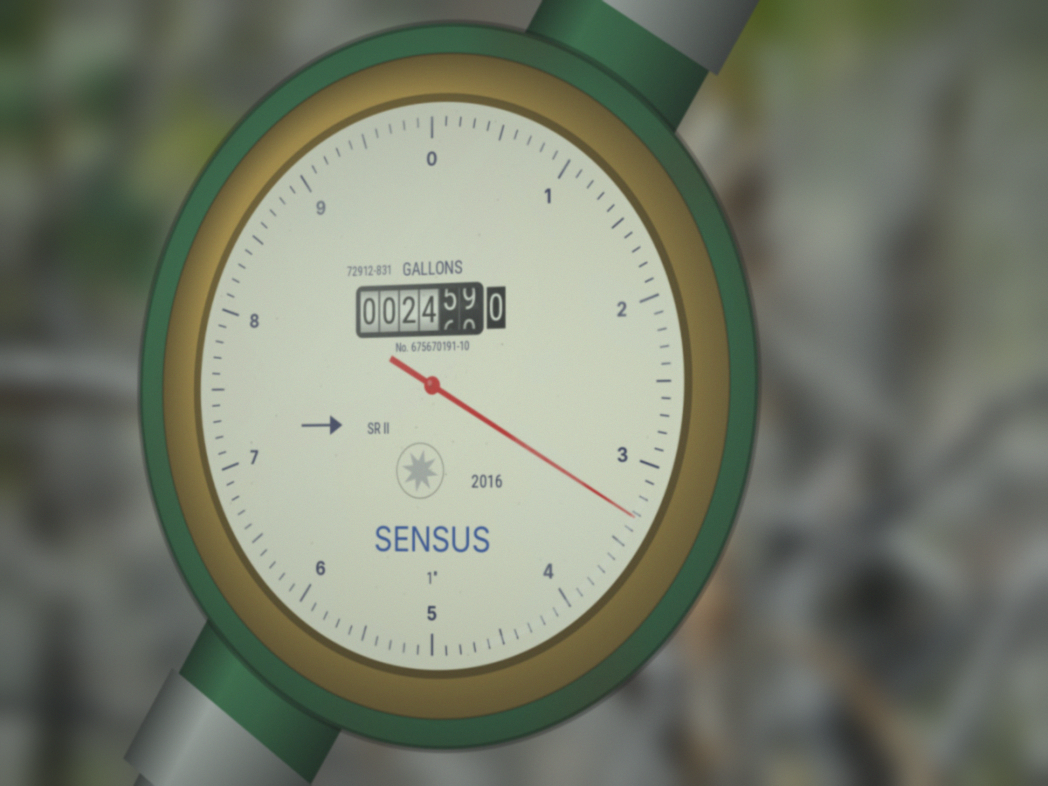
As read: 24593.3
